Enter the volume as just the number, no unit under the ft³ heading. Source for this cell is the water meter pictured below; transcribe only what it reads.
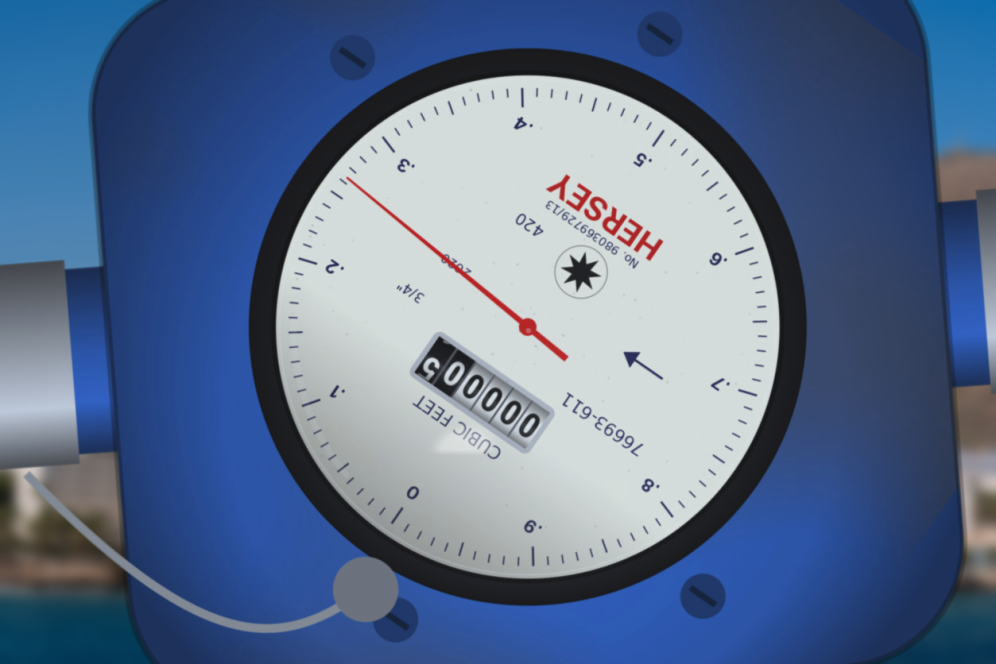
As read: 5.26
